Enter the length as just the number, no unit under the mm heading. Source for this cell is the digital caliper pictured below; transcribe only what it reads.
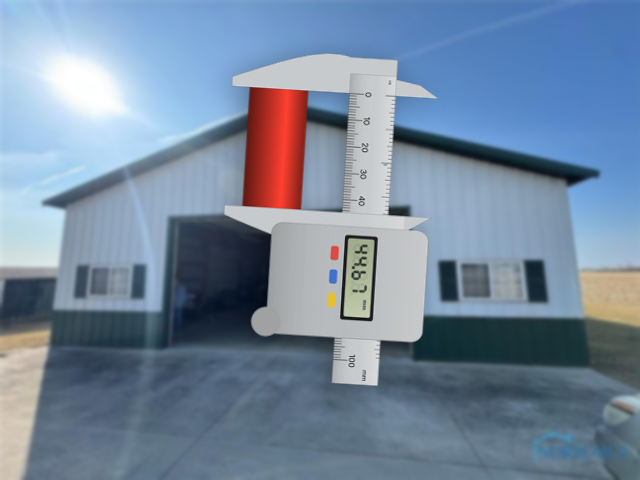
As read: 44.67
